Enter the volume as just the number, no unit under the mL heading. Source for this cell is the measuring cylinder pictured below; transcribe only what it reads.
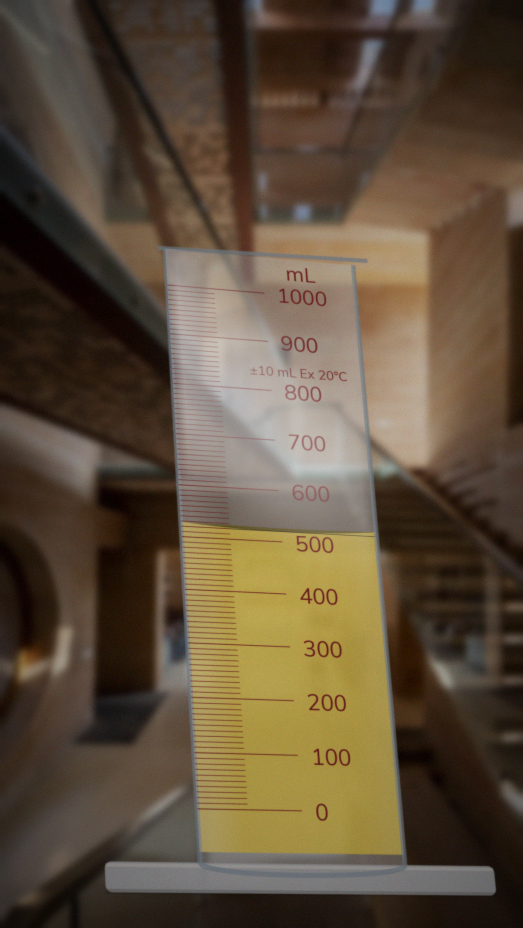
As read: 520
